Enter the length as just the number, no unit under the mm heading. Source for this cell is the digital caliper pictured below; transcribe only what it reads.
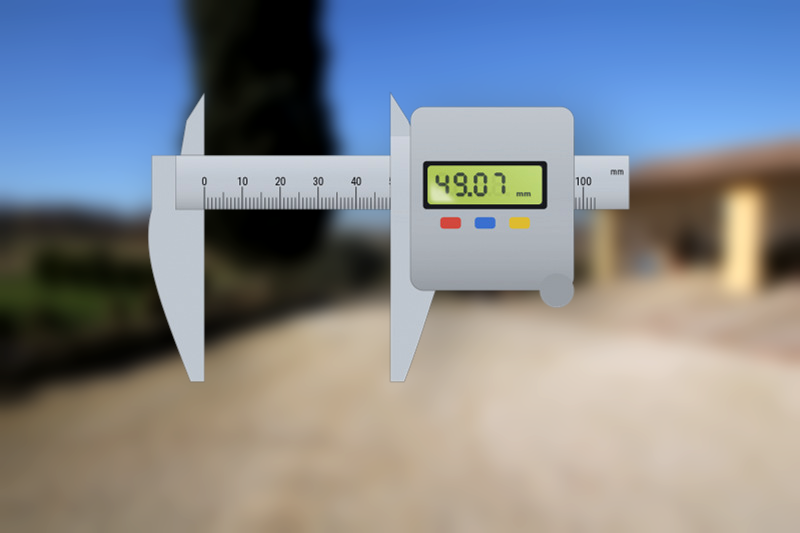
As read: 49.07
